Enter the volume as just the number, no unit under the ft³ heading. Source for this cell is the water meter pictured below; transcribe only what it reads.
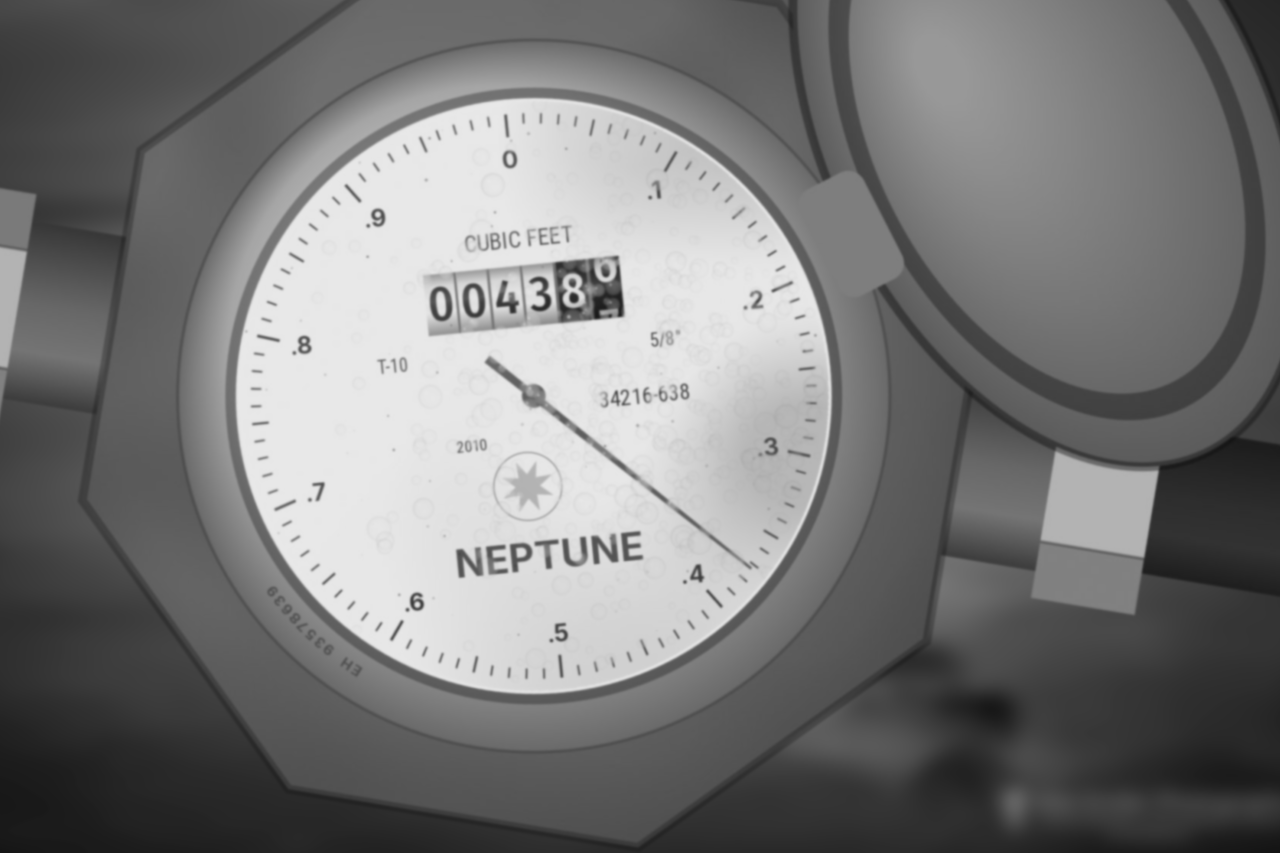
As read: 4386.37
